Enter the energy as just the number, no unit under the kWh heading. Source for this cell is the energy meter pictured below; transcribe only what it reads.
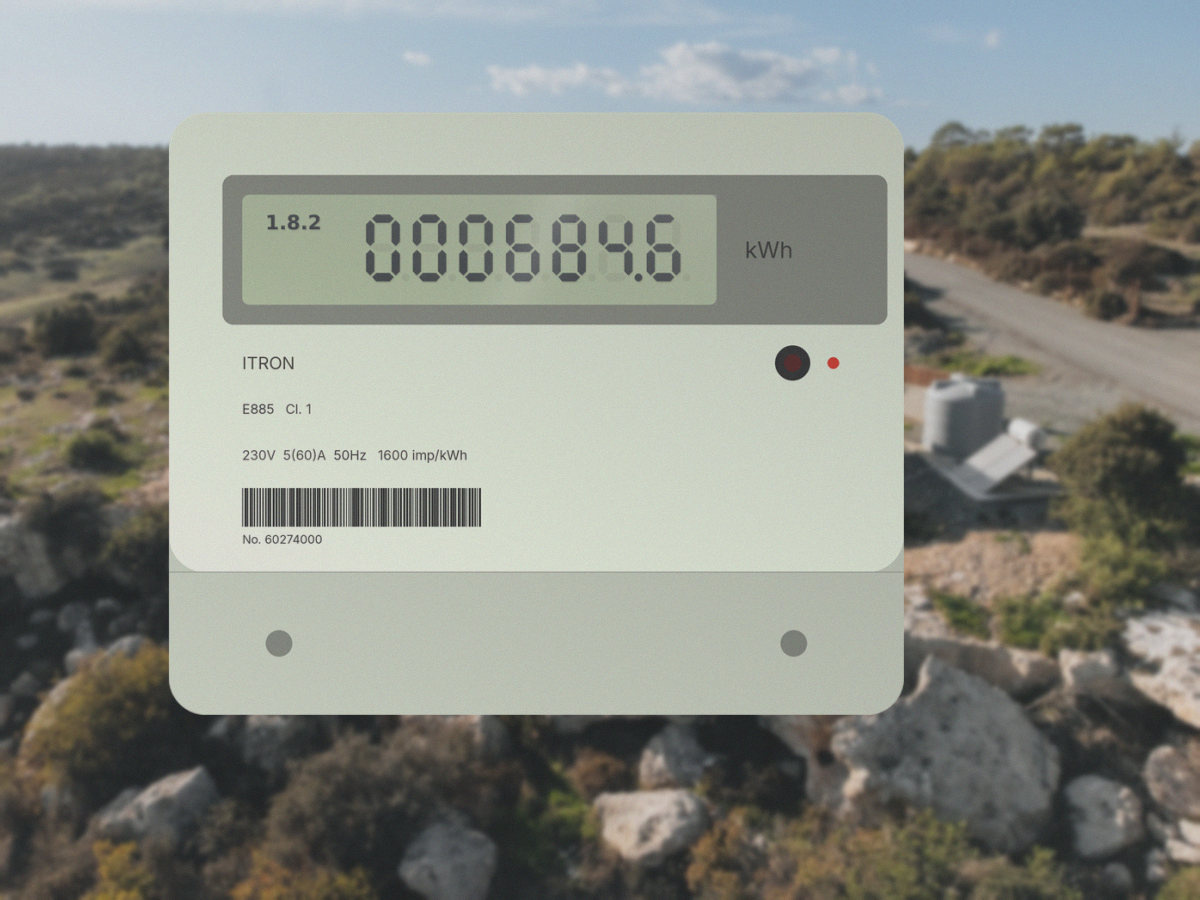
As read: 684.6
